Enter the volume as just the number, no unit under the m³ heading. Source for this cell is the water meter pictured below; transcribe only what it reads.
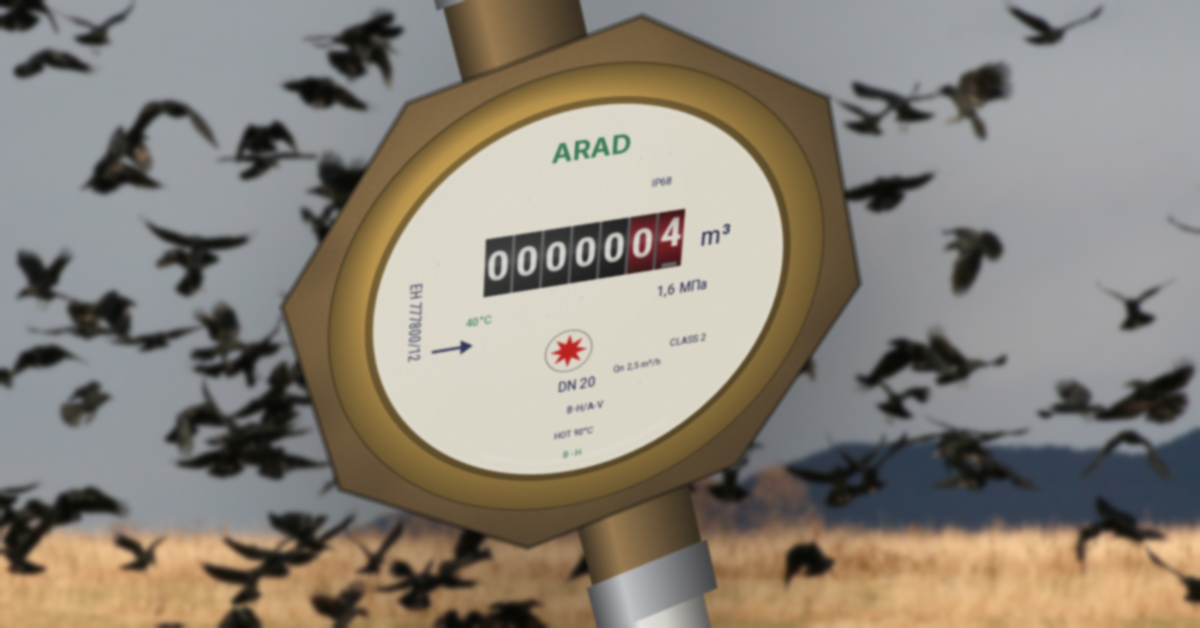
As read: 0.04
